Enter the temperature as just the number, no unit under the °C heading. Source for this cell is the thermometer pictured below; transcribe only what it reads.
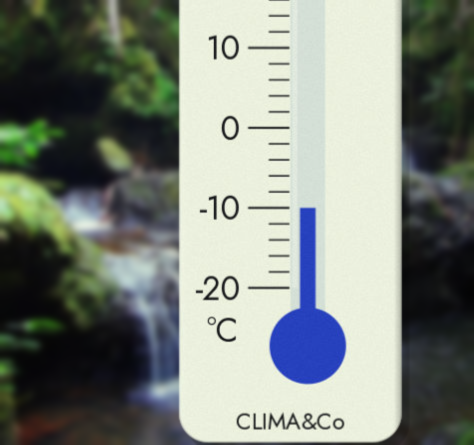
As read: -10
